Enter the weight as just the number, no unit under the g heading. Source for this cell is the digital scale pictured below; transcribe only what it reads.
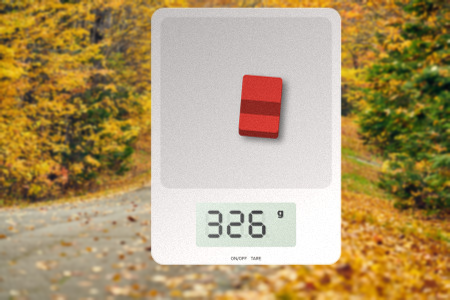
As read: 326
